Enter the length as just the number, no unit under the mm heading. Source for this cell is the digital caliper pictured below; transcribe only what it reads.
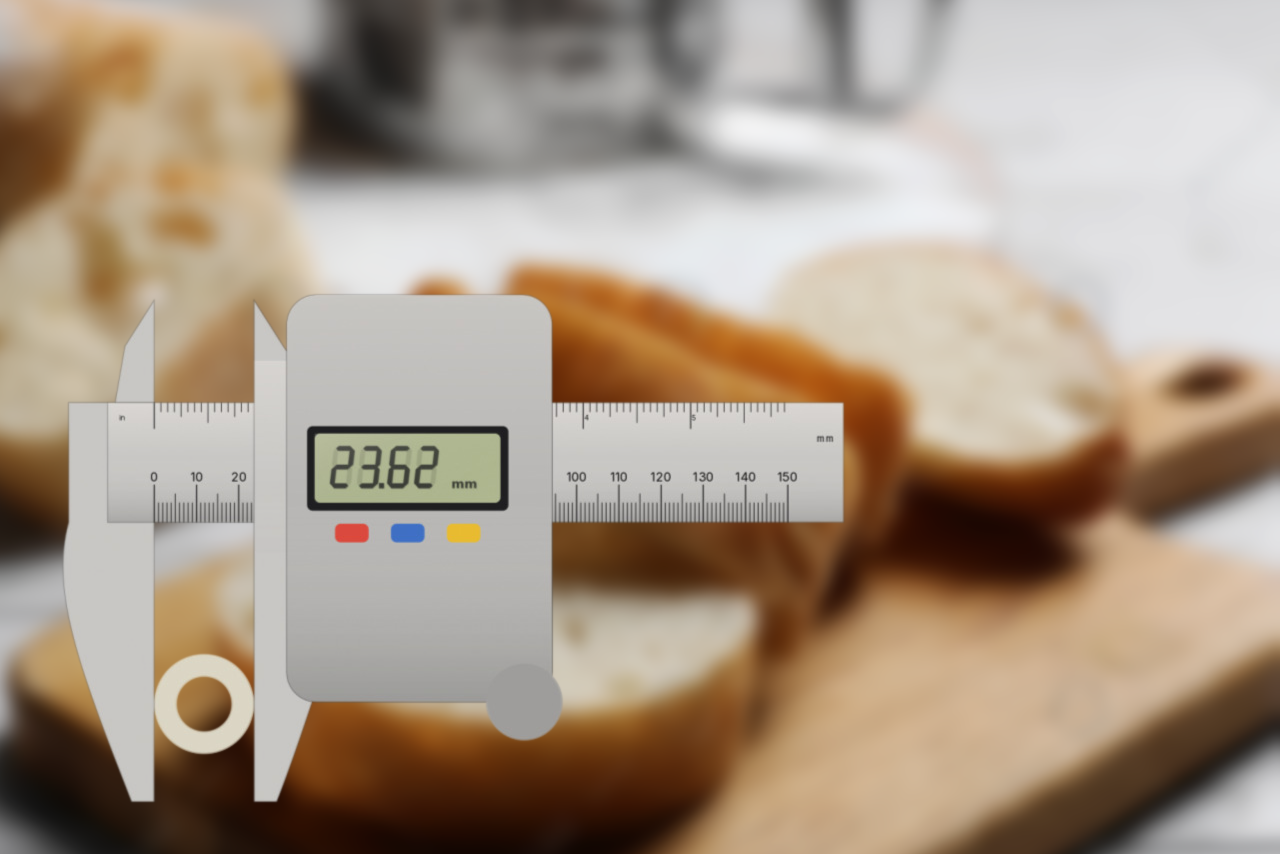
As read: 23.62
